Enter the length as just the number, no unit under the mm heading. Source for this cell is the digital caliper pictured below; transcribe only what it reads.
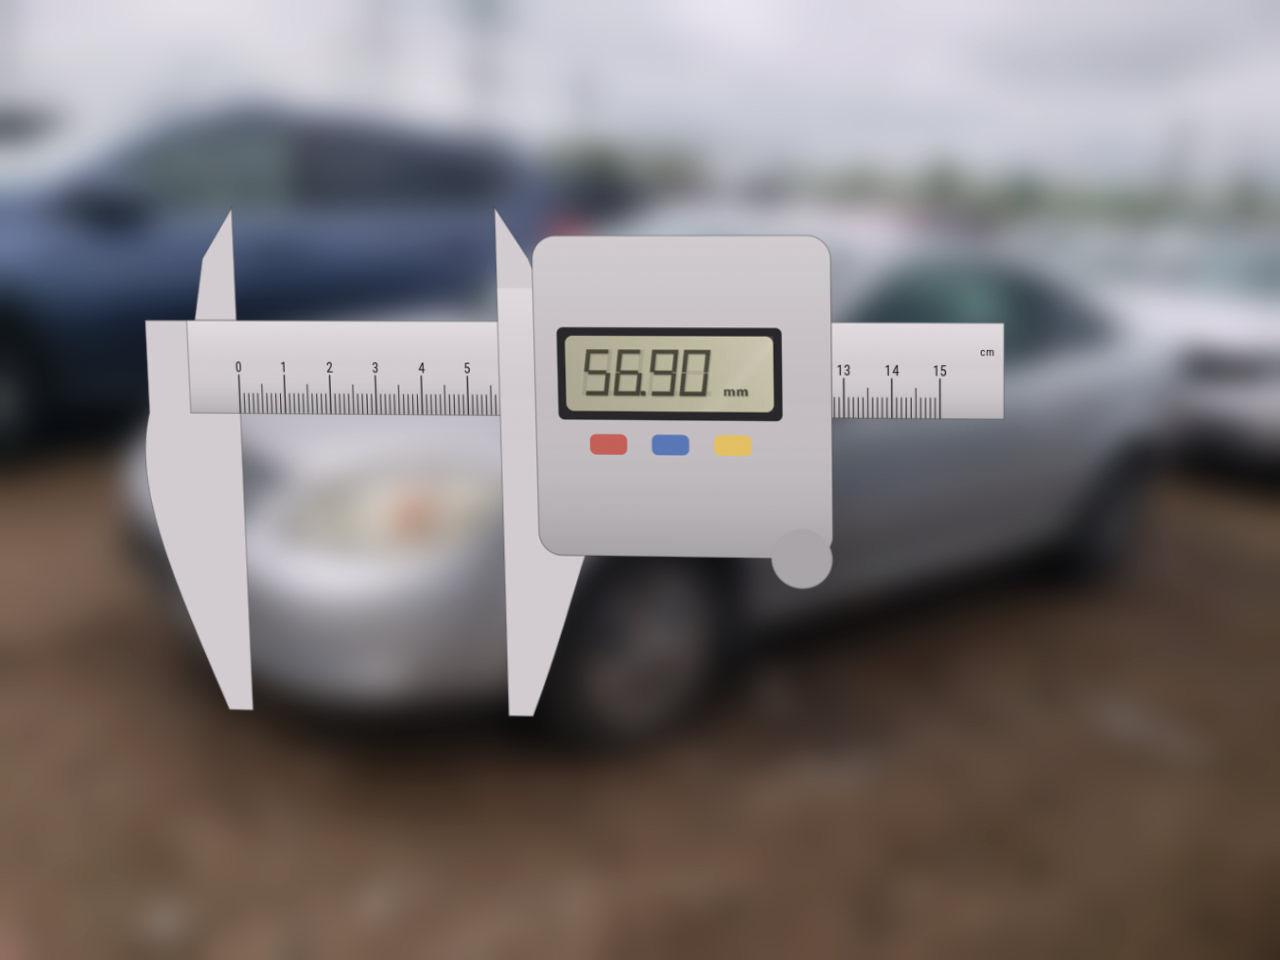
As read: 56.90
